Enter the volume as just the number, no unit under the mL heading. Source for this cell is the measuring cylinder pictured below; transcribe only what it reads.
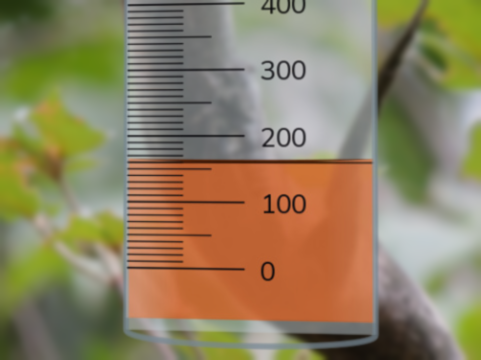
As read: 160
